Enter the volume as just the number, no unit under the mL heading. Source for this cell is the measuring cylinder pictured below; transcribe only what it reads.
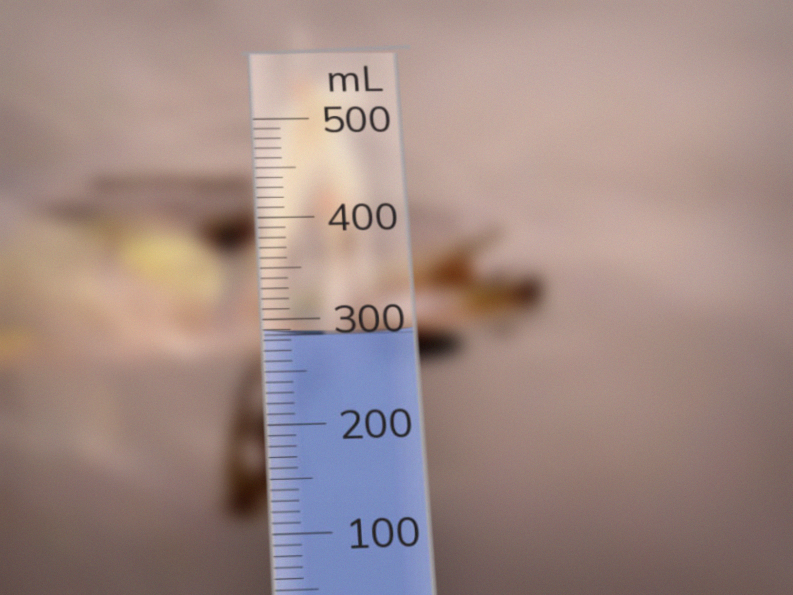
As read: 285
